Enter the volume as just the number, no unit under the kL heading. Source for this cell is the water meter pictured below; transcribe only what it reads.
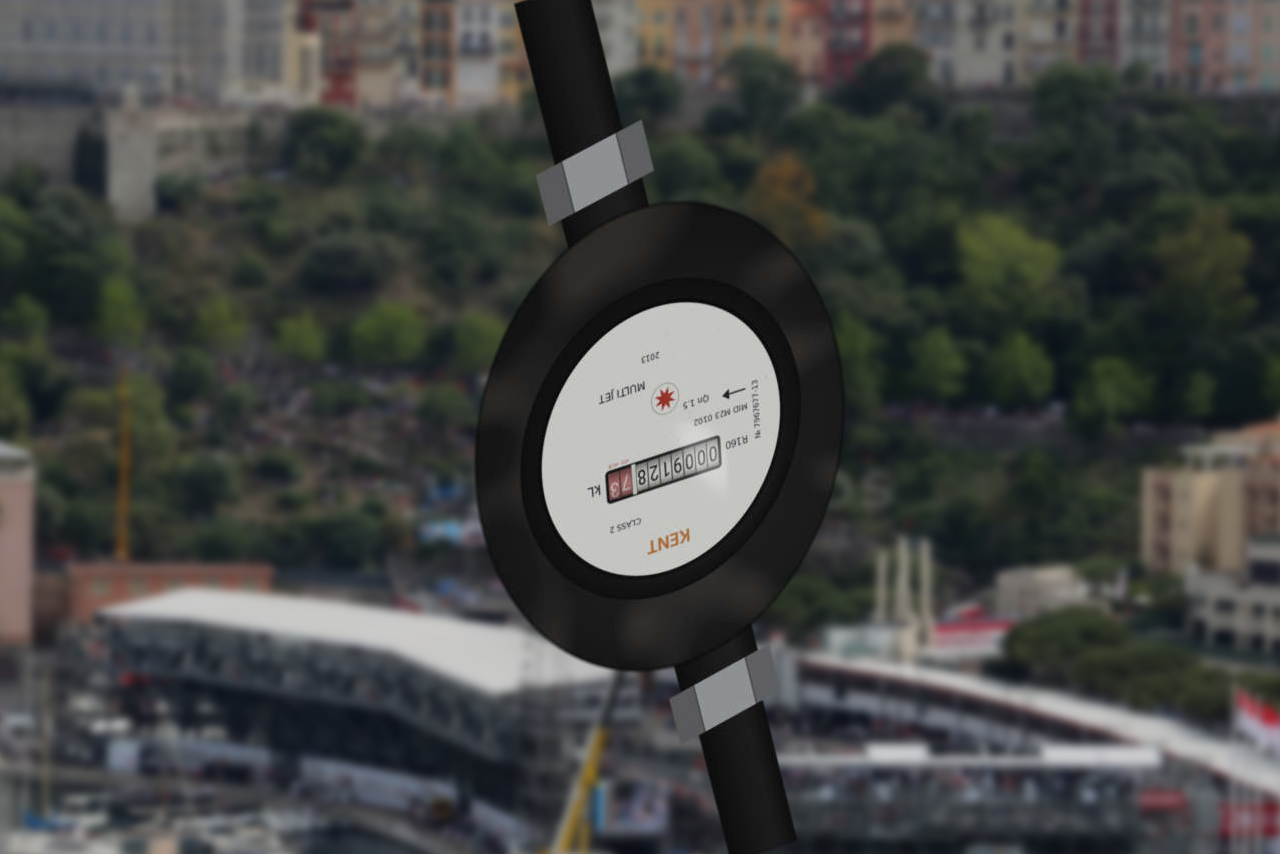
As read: 9128.73
